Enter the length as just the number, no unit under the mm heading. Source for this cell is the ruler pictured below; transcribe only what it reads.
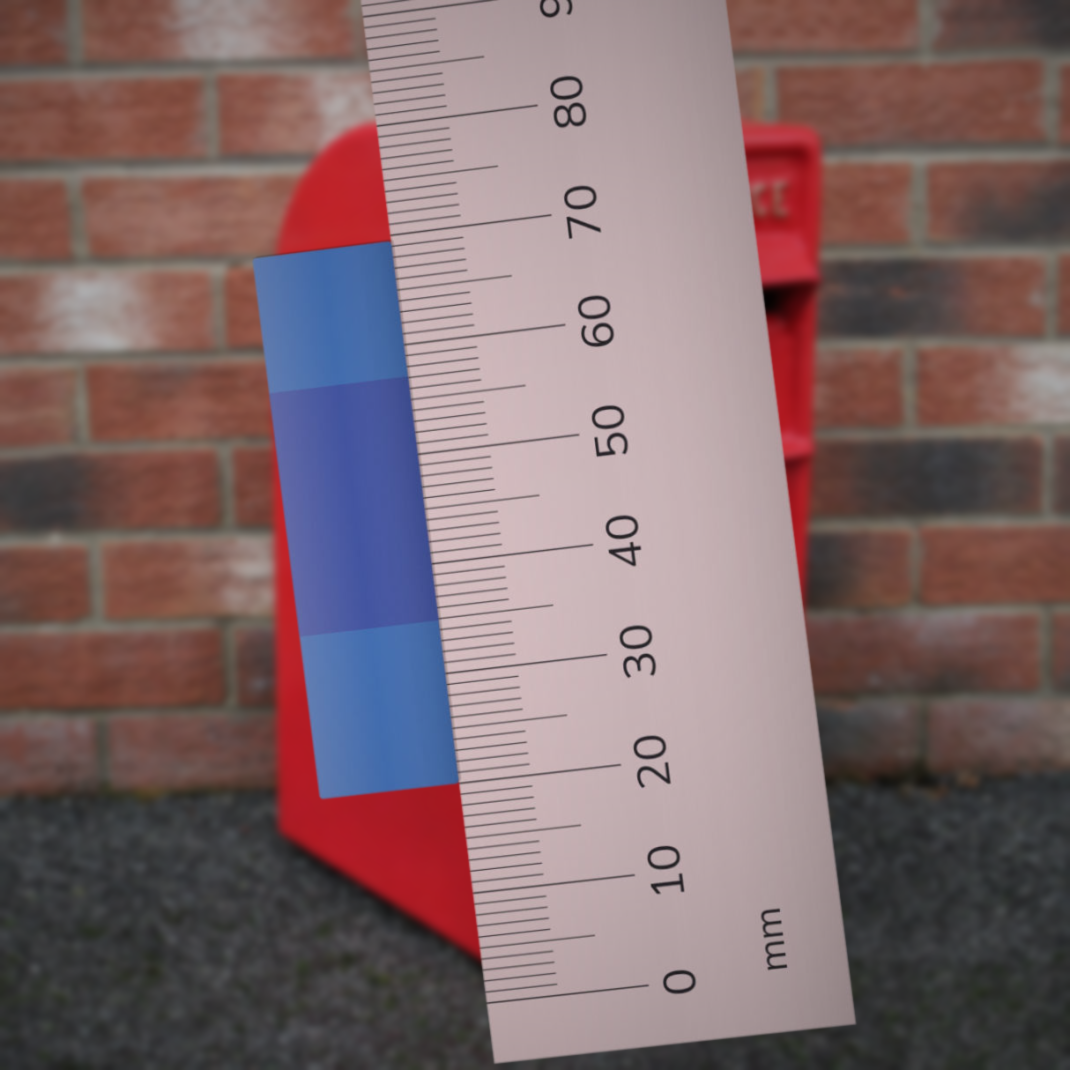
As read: 49.5
